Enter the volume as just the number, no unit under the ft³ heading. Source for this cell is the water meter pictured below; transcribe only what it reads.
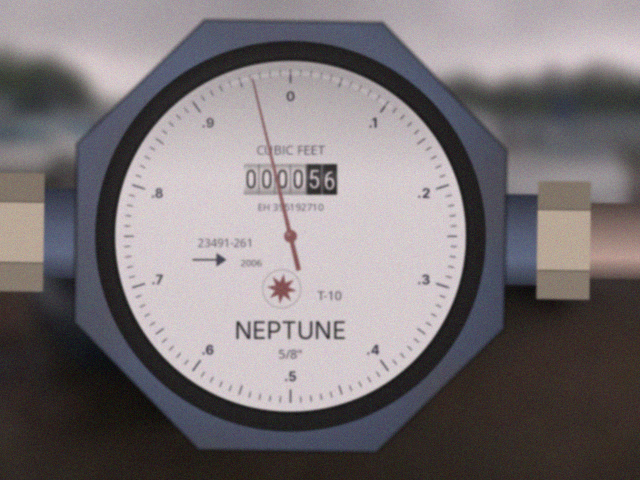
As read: 55.96
